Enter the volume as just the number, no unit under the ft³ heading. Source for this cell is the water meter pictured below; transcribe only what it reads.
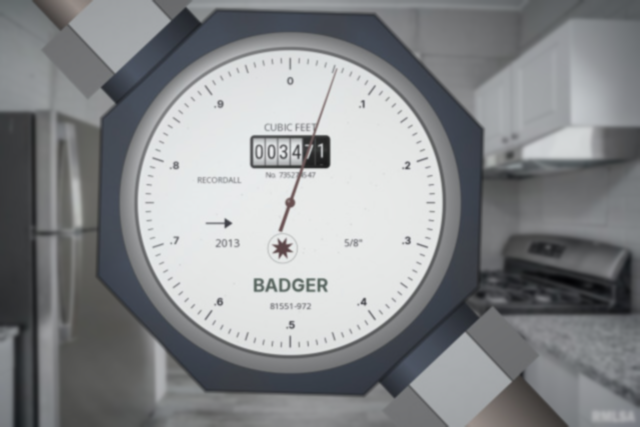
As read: 3471.05
